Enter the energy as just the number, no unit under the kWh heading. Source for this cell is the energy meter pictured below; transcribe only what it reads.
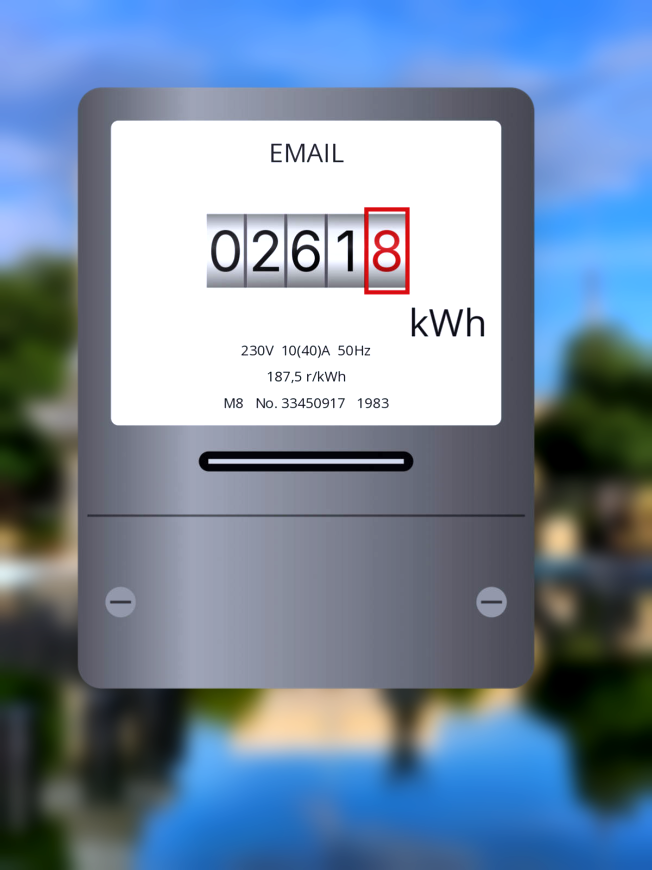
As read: 261.8
